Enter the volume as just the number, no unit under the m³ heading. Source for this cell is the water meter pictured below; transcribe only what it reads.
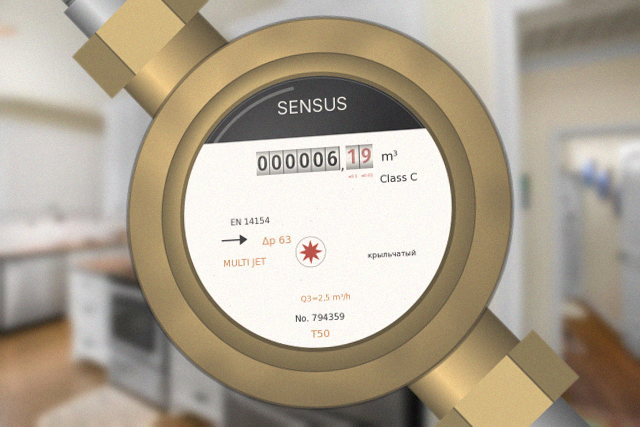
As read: 6.19
